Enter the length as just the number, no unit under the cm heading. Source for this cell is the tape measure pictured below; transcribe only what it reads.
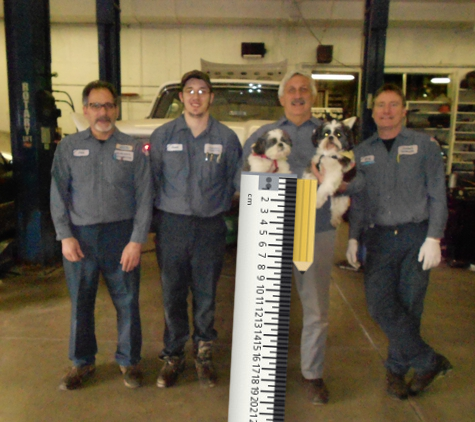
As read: 8.5
